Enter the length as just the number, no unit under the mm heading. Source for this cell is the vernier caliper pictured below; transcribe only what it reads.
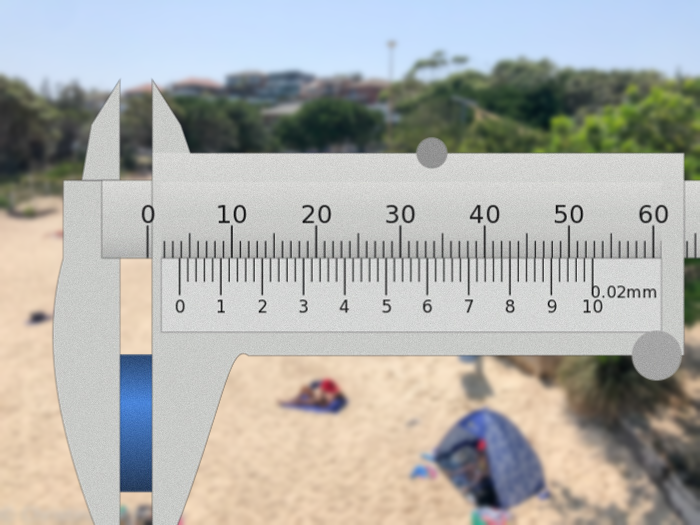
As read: 3.8
